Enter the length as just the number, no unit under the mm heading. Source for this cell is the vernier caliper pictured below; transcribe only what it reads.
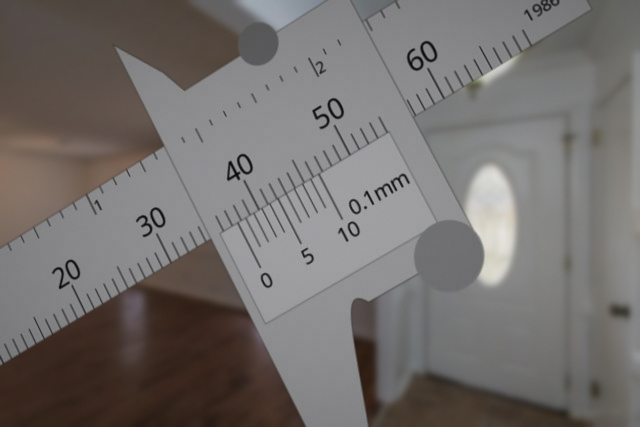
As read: 37.6
